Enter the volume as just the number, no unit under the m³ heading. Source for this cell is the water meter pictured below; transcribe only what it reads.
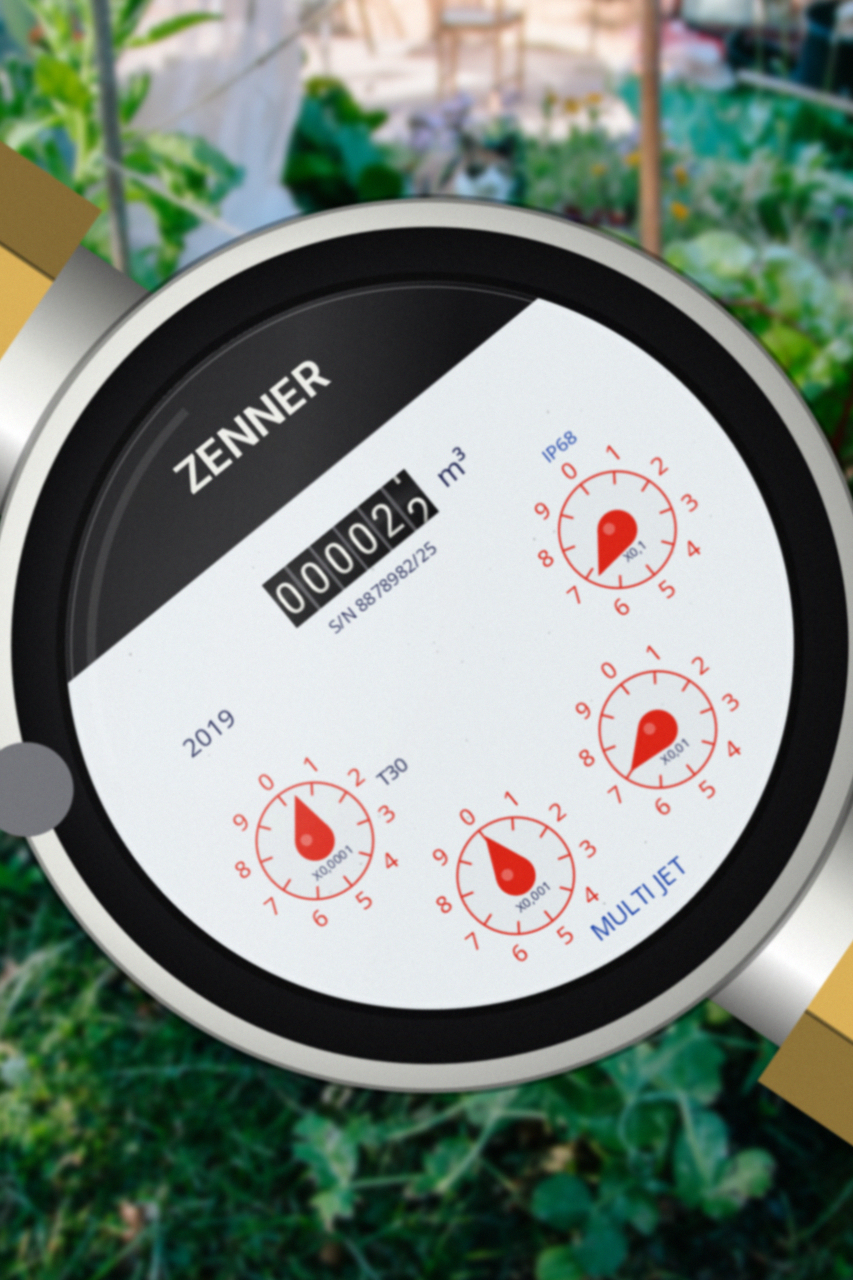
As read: 21.6700
